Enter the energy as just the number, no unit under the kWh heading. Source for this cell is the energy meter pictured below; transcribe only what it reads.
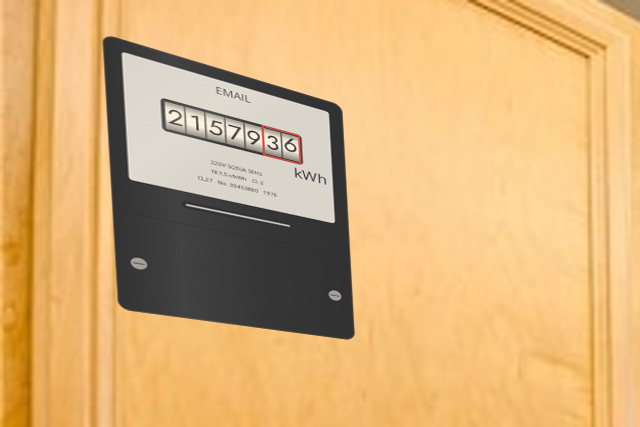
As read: 21579.36
